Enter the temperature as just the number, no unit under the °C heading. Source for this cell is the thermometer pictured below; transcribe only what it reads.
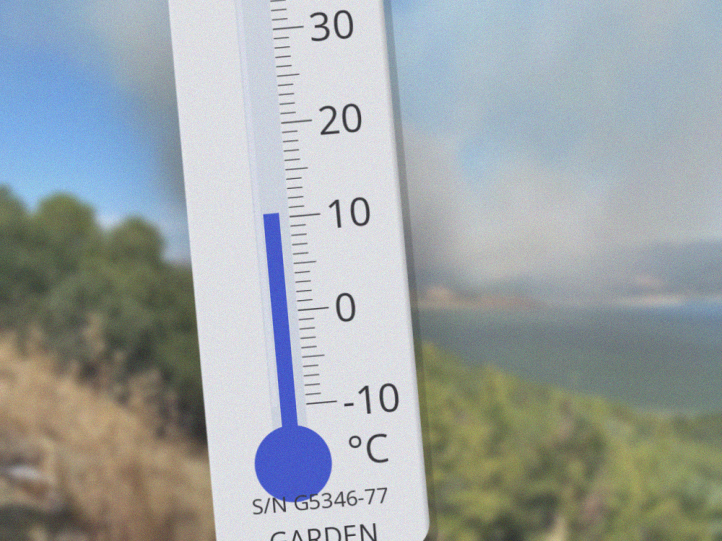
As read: 10.5
